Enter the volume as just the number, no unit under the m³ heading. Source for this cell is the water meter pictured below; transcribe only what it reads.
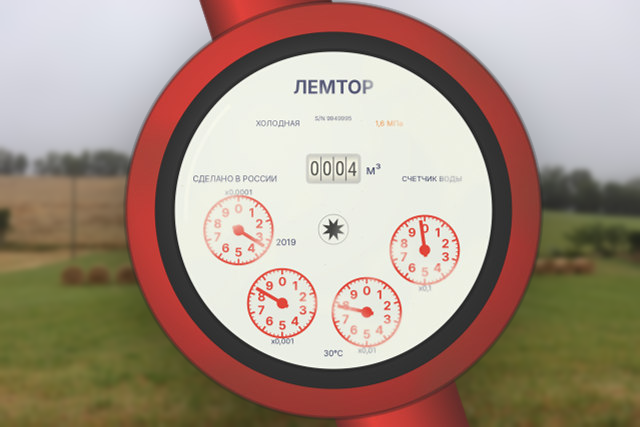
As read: 3.9783
